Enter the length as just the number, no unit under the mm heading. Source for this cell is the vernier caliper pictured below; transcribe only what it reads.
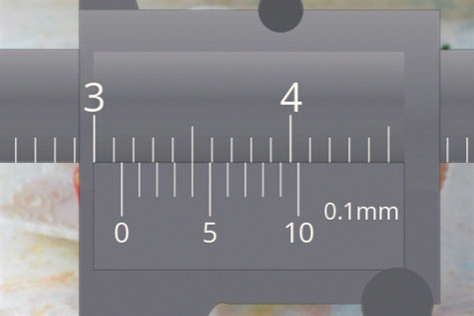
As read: 31.4
